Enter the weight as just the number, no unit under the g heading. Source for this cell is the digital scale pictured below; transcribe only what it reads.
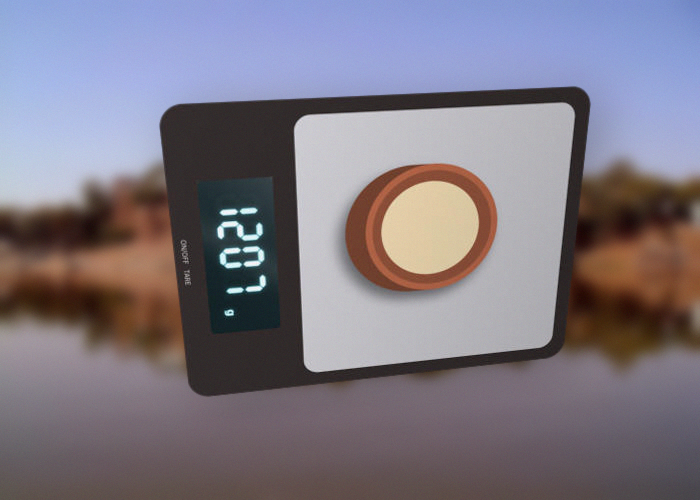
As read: 1207
